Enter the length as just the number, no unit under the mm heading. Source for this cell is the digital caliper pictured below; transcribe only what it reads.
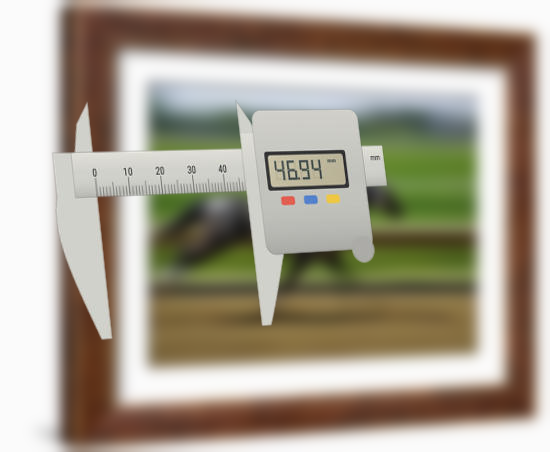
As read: 46.94
